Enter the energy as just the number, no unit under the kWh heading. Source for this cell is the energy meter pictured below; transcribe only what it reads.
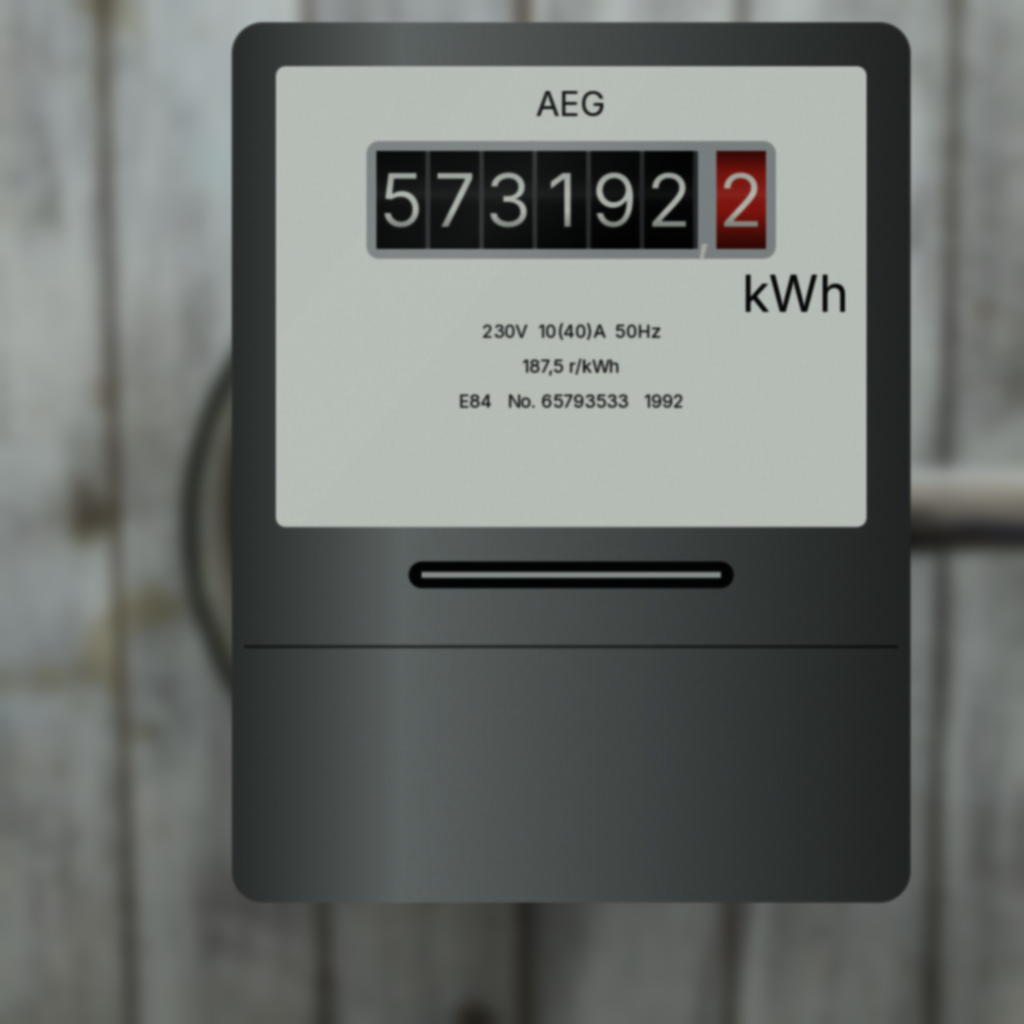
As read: 573192.2
